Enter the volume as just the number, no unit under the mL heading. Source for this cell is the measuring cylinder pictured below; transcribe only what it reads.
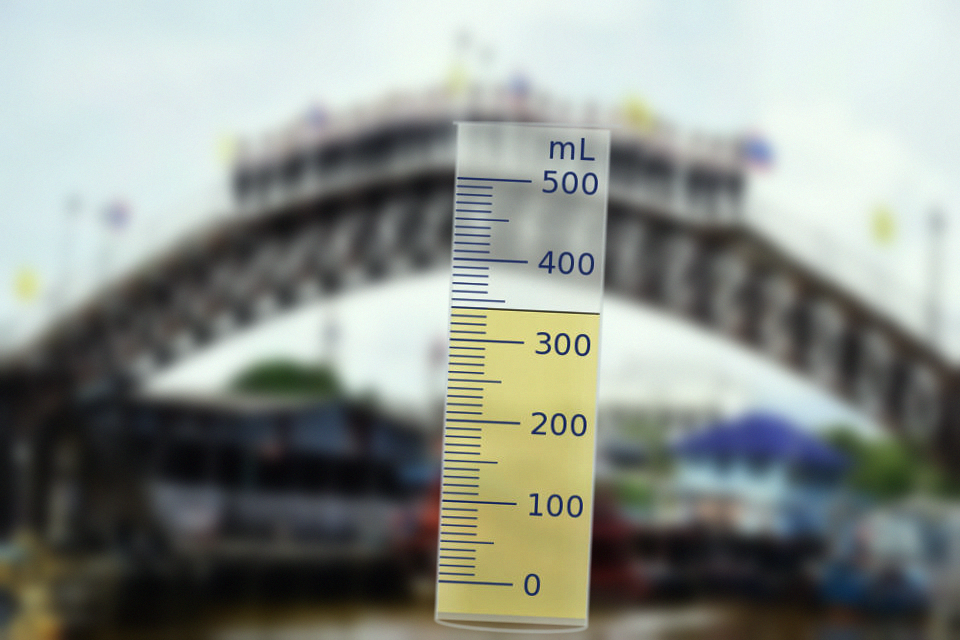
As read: 340
